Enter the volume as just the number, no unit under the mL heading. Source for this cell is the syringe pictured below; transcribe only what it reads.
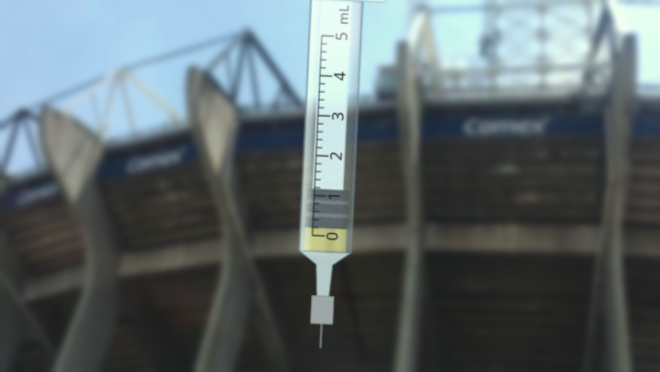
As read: 0.2
